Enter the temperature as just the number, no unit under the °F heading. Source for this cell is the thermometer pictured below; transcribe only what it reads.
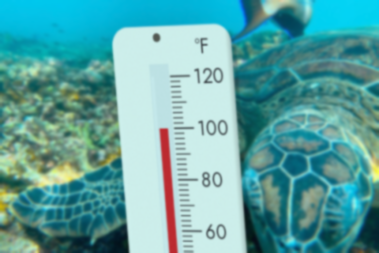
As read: 100
